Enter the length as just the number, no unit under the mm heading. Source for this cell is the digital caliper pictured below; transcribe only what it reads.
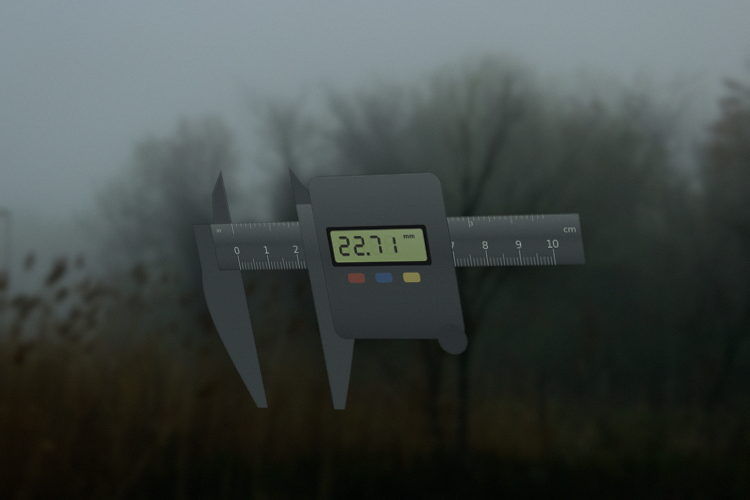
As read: 22.71
